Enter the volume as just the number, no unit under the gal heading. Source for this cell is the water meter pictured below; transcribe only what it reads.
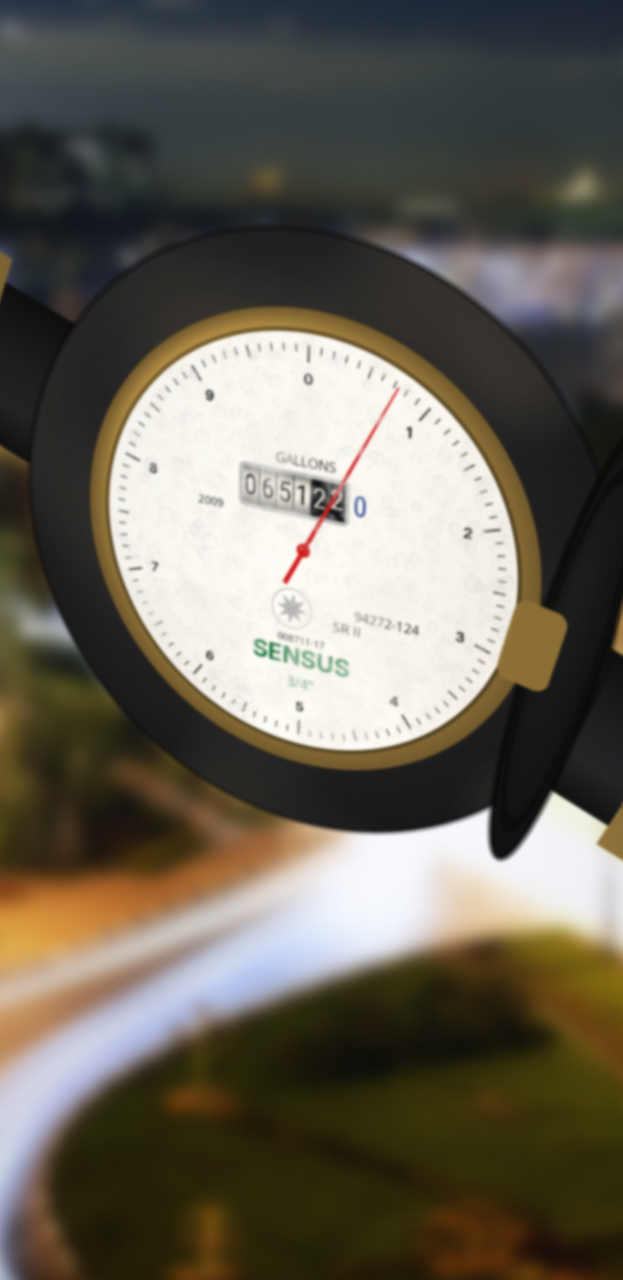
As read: 651220.7
